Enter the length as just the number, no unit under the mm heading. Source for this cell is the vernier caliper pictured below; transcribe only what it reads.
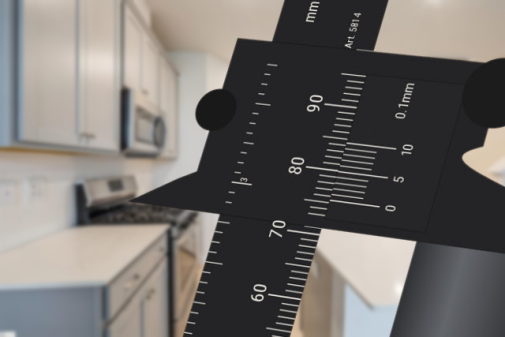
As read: 75.4
